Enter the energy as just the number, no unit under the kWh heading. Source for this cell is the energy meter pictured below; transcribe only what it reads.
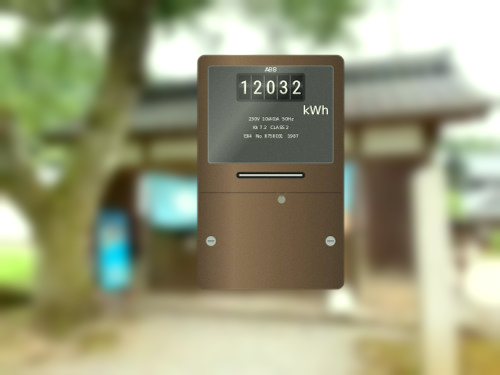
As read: 12032
